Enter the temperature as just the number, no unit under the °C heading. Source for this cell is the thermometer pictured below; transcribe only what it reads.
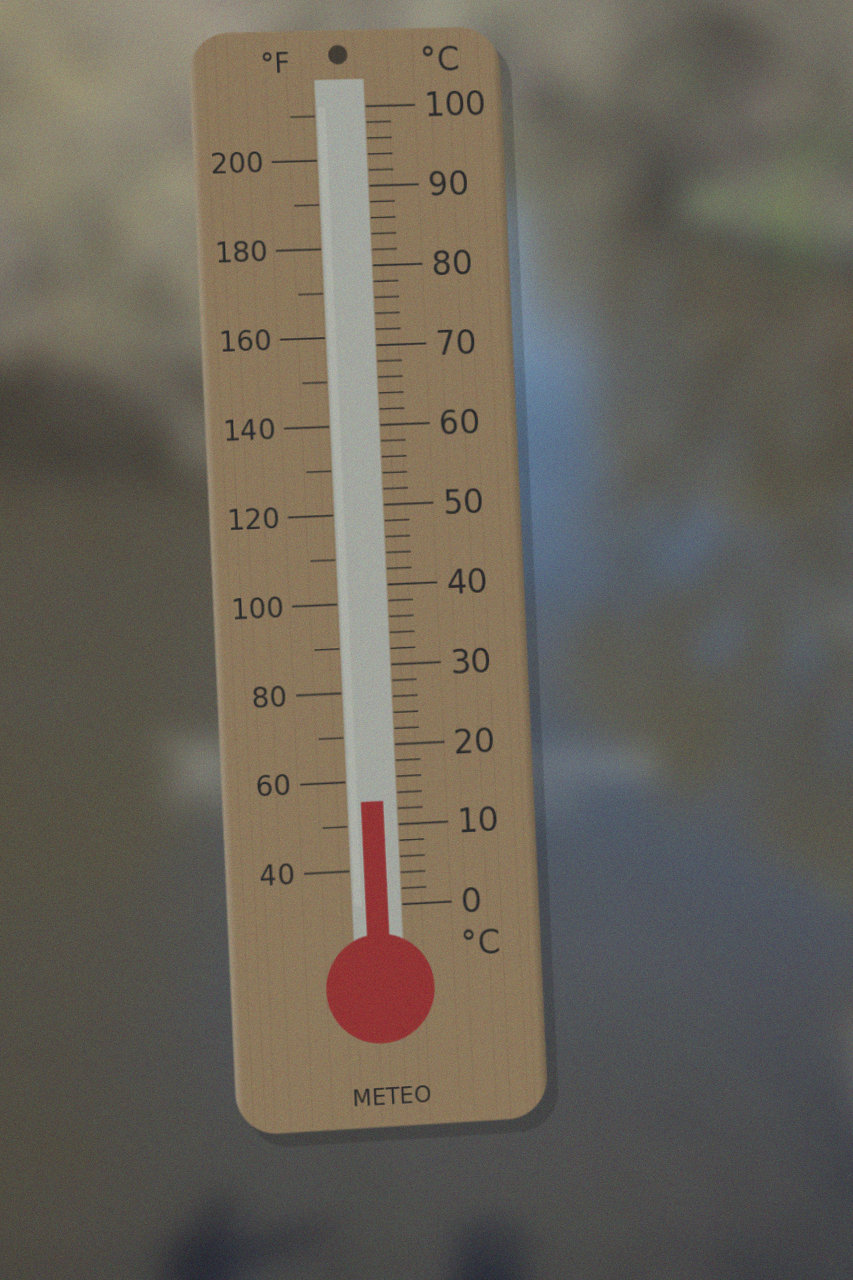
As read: 13
